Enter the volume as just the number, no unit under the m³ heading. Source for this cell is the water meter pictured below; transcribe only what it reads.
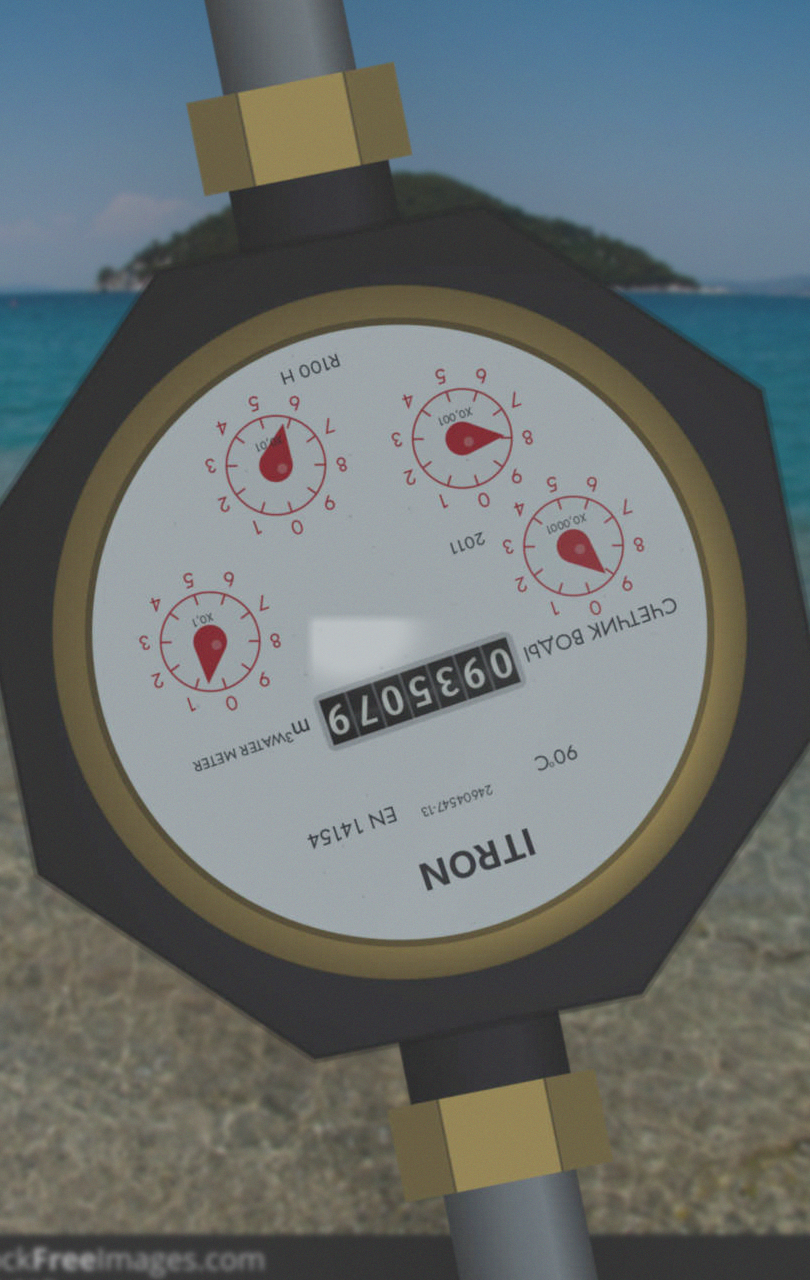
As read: 935079.0579
